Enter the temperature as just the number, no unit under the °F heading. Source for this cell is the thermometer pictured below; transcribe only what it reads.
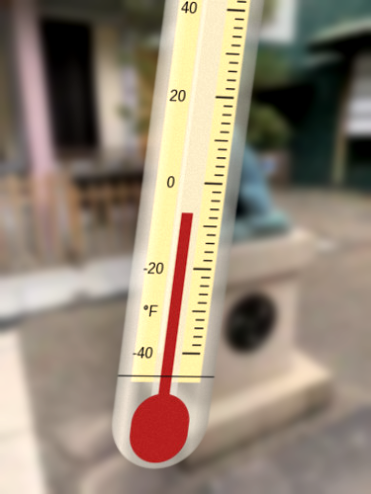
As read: -7
